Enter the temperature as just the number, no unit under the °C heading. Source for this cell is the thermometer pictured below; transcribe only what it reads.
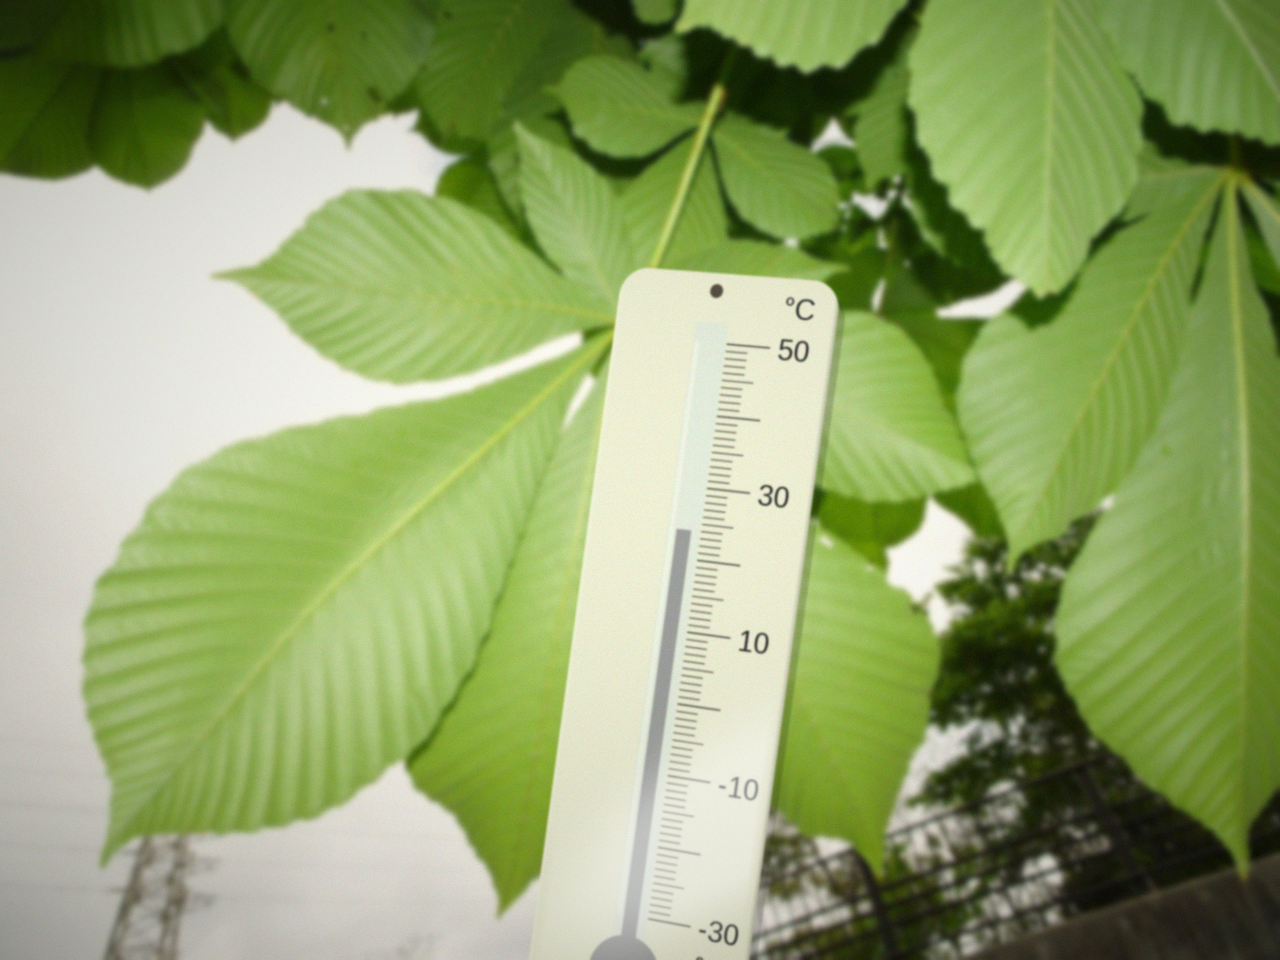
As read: 24
